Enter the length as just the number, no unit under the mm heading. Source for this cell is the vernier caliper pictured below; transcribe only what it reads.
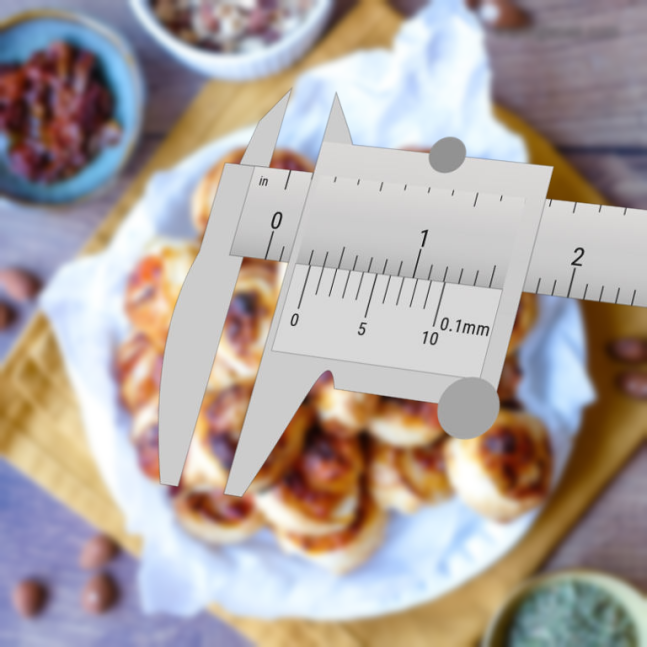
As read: 3.1
